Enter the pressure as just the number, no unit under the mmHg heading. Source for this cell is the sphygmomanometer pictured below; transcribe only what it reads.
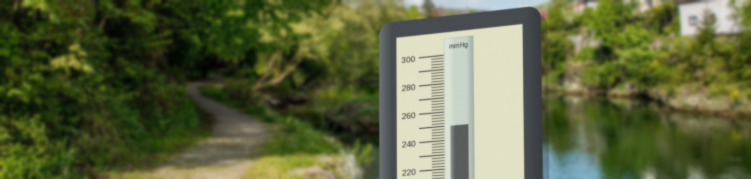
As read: 250
